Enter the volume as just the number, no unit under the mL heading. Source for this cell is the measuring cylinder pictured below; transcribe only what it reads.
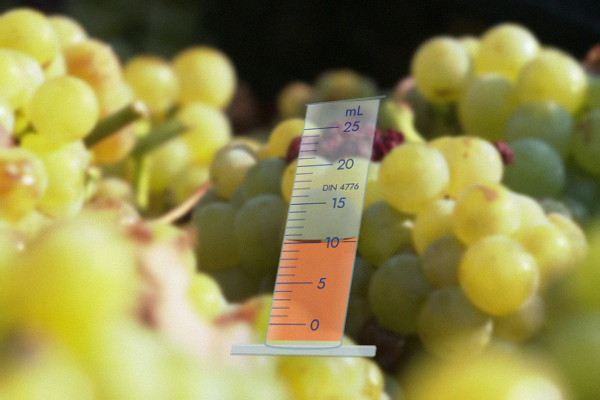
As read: 10
